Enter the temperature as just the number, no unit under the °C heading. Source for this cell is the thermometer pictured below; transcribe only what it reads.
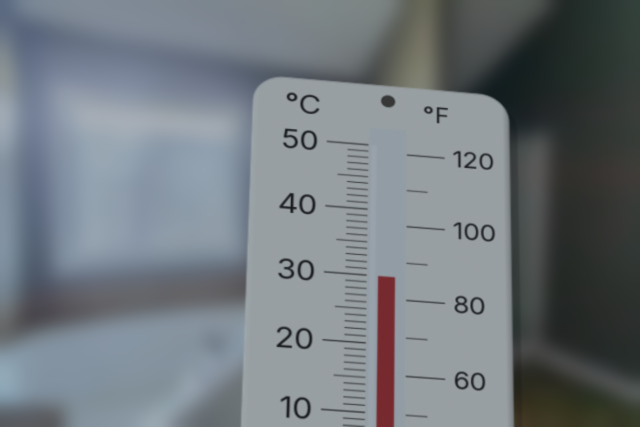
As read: 30
